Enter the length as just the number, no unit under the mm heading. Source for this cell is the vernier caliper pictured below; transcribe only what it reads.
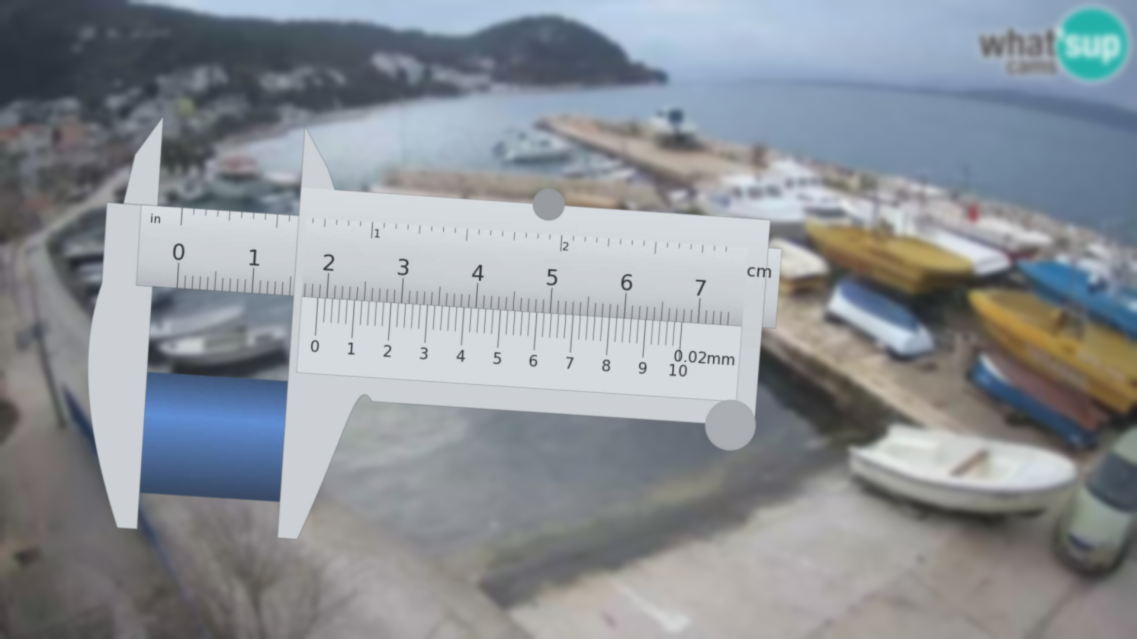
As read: 18.8
